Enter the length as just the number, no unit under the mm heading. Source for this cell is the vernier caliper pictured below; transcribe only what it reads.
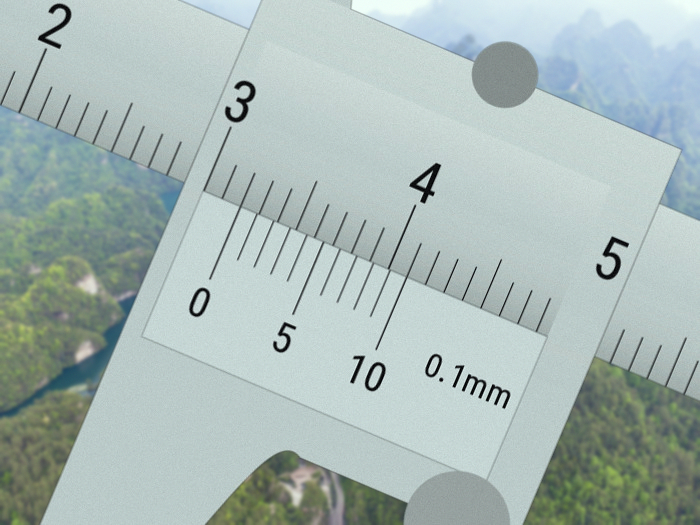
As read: 32.0
